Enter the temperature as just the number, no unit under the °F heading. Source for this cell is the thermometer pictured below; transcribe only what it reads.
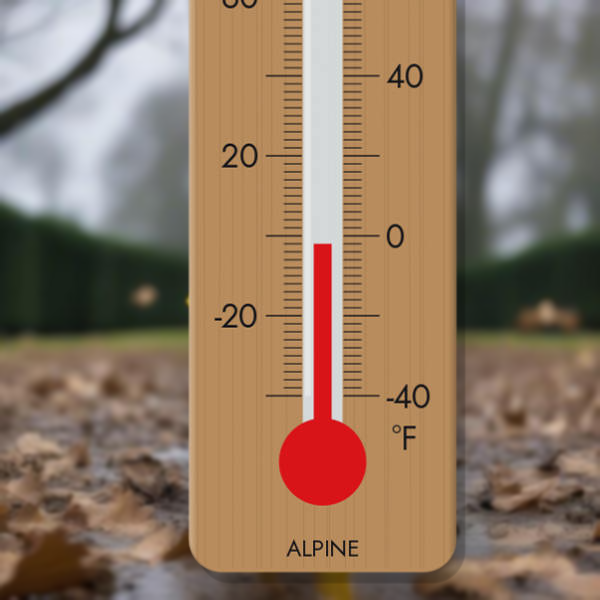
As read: -2
